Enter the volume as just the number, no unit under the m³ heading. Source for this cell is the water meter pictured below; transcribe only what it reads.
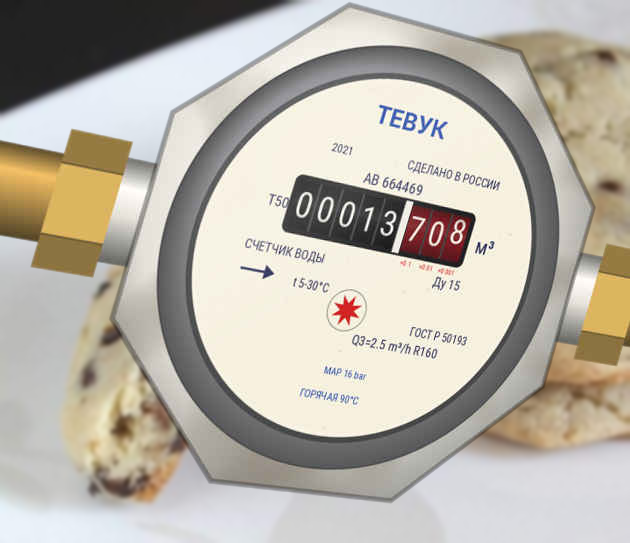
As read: 13.708
